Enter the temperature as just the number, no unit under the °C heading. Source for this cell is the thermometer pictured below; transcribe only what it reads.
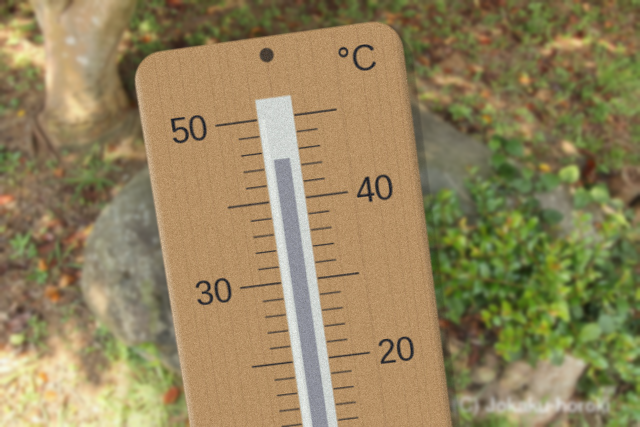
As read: 45
